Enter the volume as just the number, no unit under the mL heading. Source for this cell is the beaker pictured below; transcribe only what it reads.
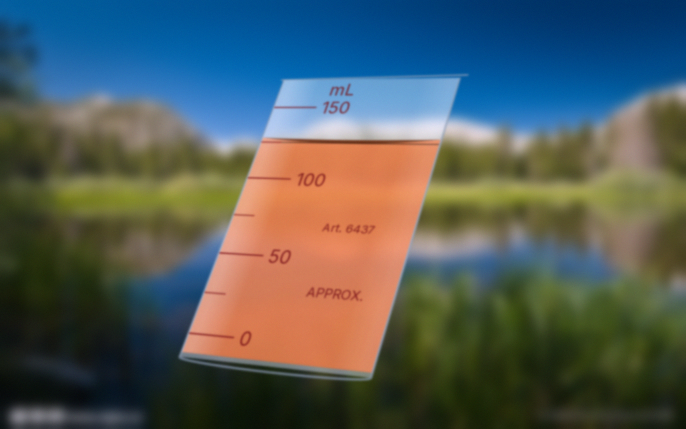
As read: 125
